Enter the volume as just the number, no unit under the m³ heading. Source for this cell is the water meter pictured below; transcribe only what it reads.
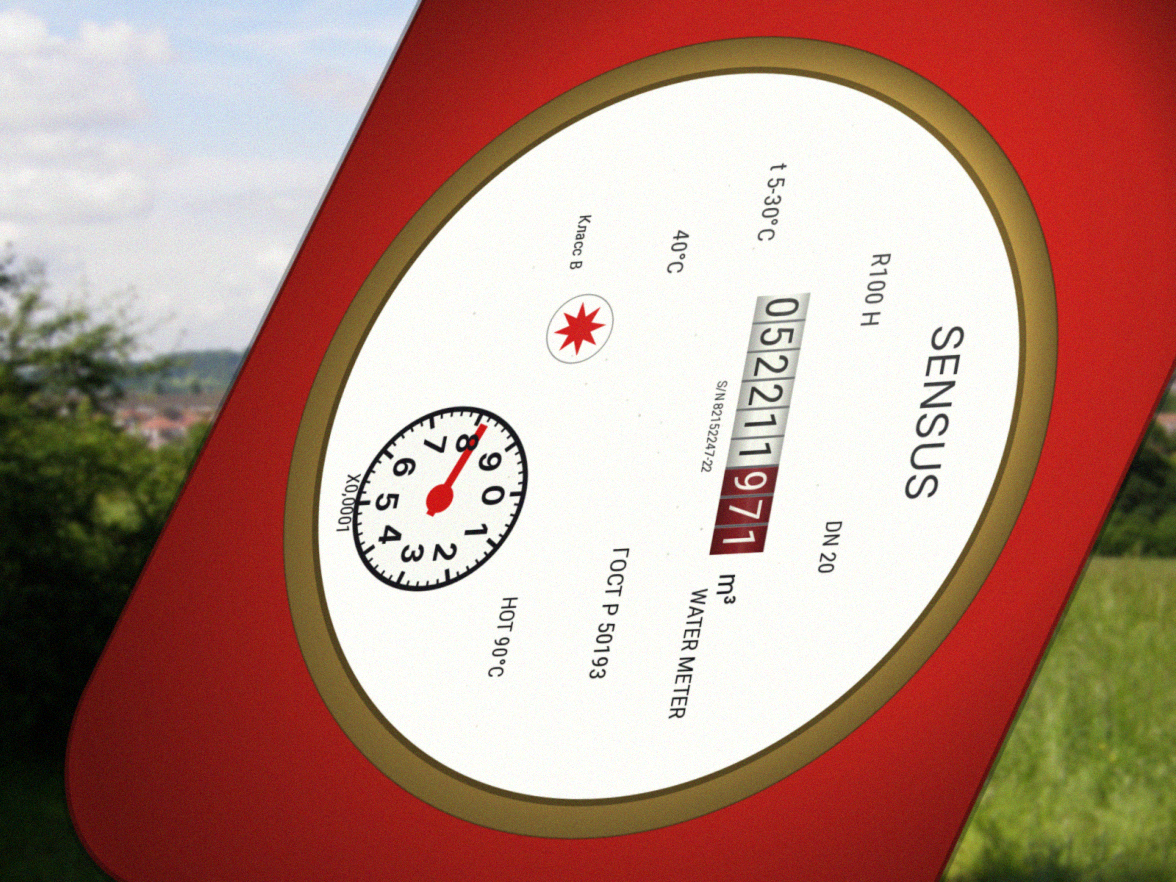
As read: 52211.9718
